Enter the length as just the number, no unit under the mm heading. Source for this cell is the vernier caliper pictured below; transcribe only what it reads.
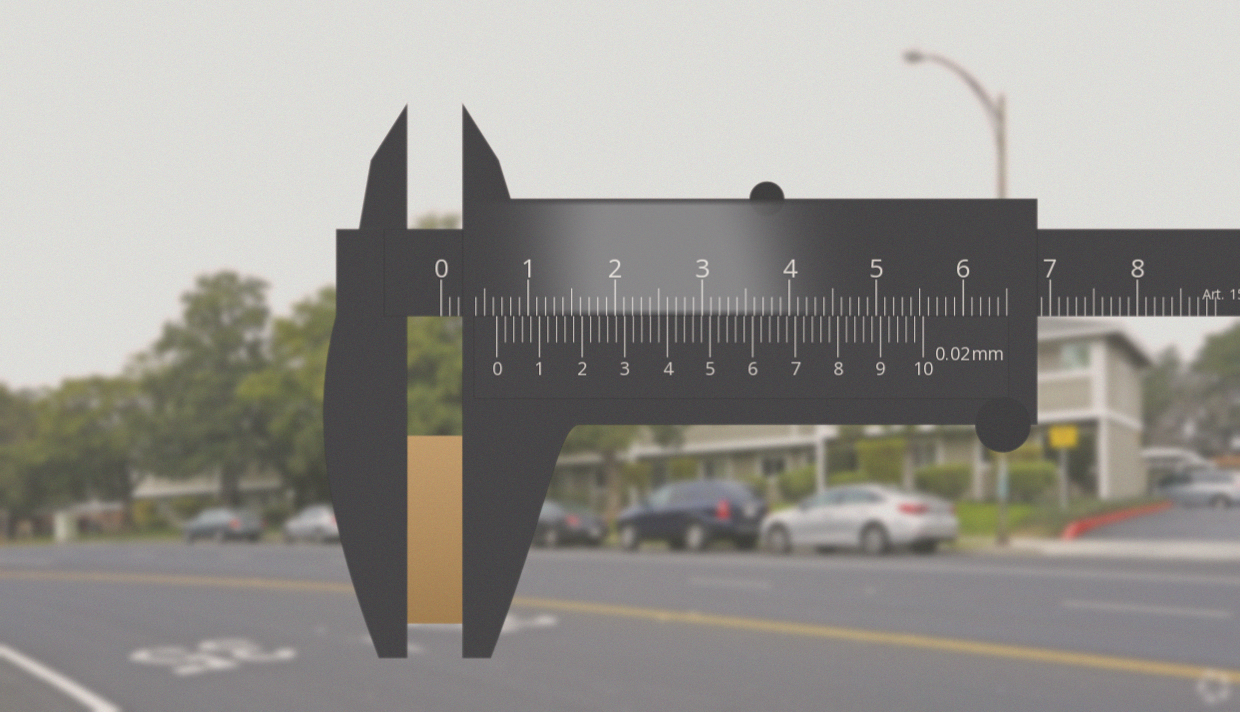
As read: 6.4
